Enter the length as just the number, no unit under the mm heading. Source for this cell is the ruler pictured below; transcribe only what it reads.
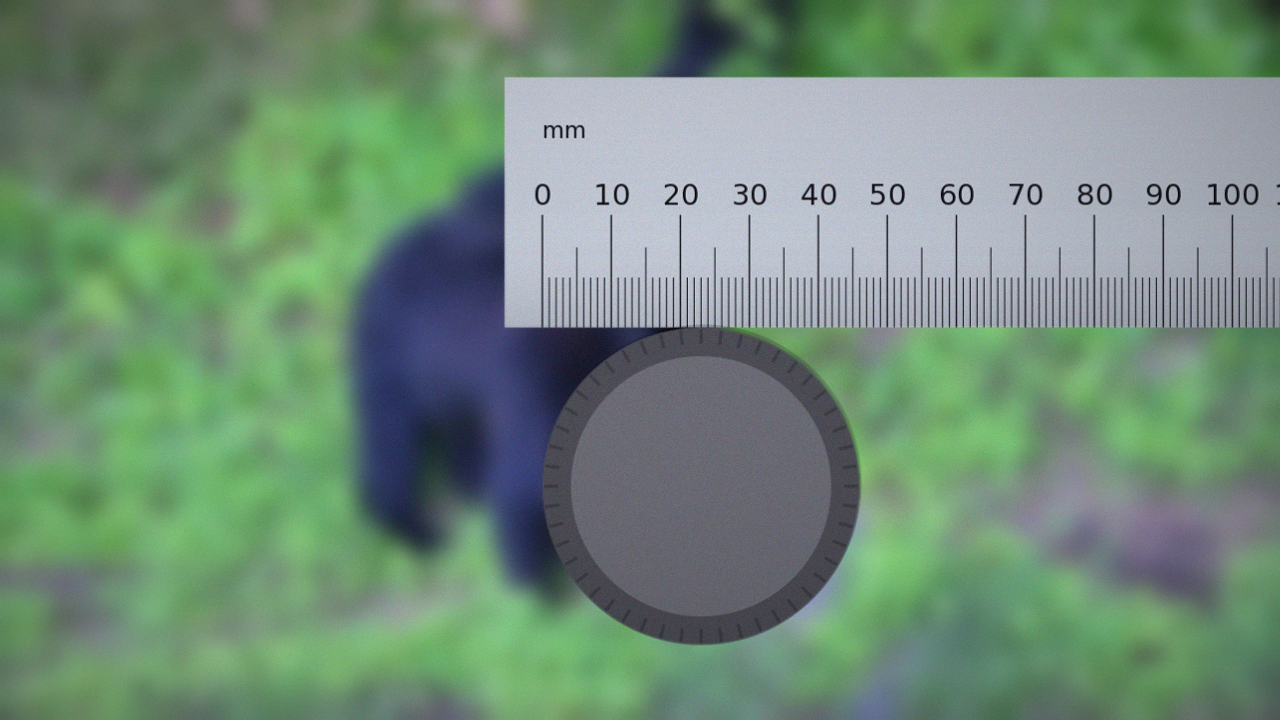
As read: 46
